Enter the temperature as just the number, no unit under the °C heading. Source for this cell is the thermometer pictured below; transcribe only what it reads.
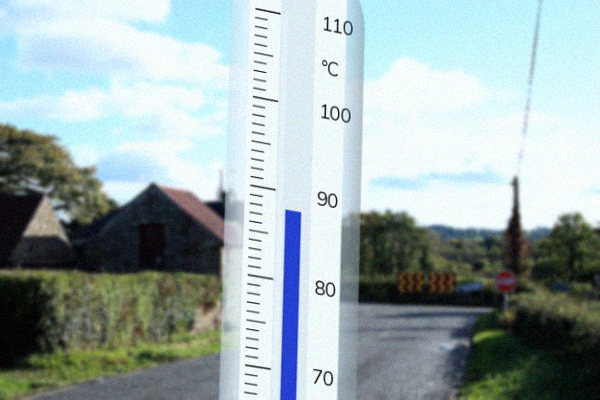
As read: 88
